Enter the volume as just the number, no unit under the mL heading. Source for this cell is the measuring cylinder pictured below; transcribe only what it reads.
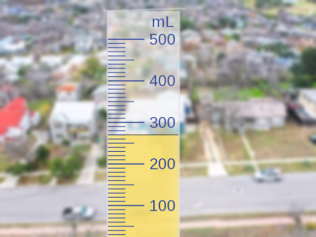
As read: 270
